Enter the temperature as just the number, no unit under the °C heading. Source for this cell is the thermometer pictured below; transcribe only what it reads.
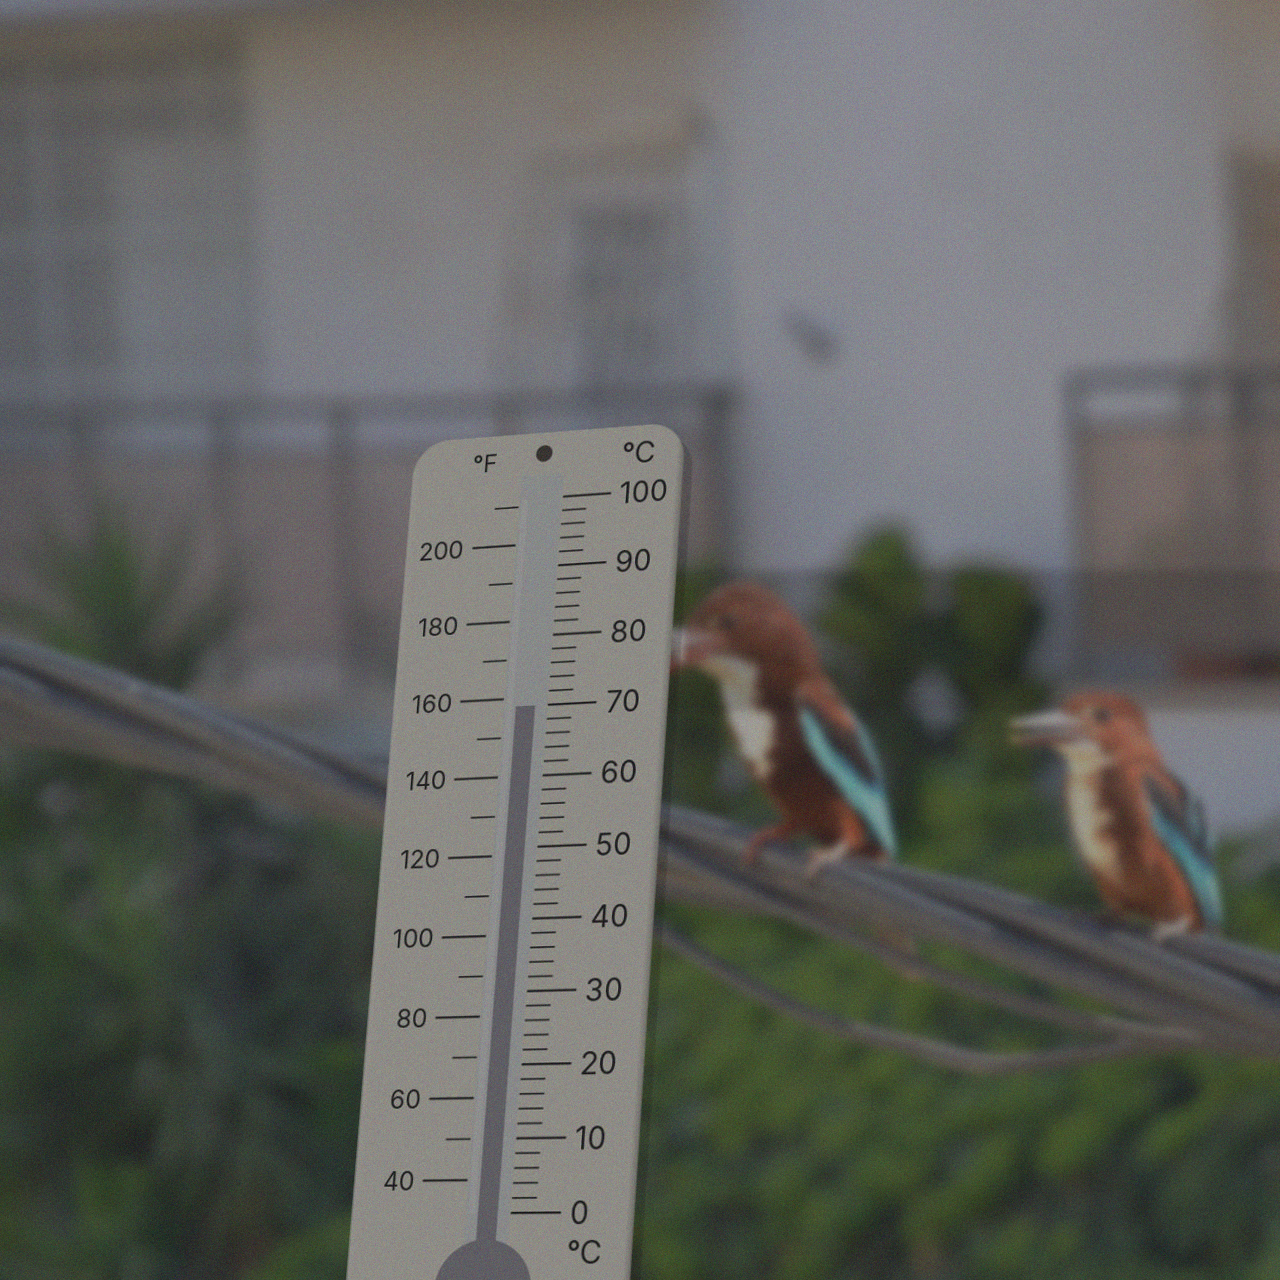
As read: 70
